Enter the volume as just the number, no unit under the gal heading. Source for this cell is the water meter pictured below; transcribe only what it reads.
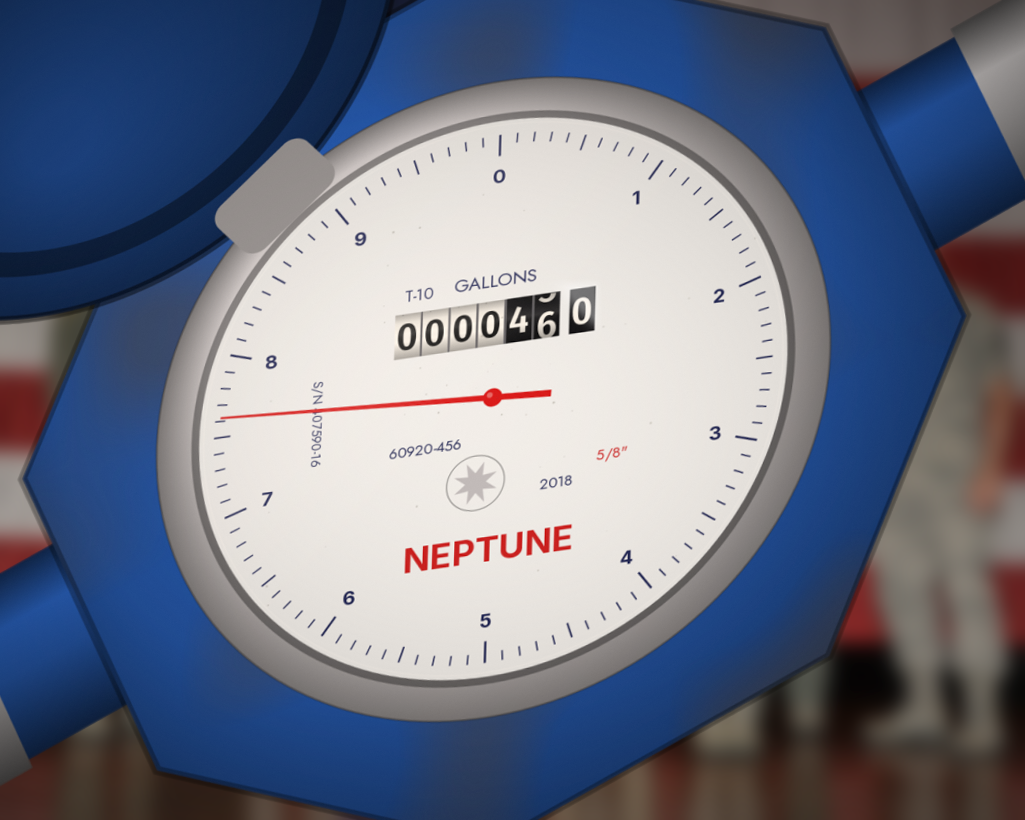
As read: 457.6
